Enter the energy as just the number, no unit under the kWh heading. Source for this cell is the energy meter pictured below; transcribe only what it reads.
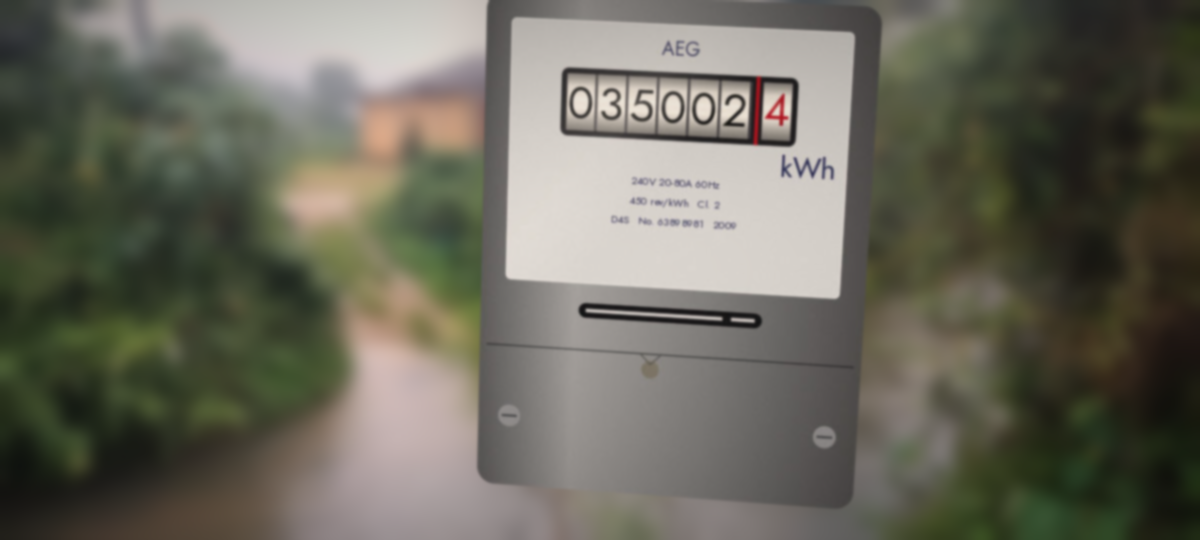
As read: 35002.4
